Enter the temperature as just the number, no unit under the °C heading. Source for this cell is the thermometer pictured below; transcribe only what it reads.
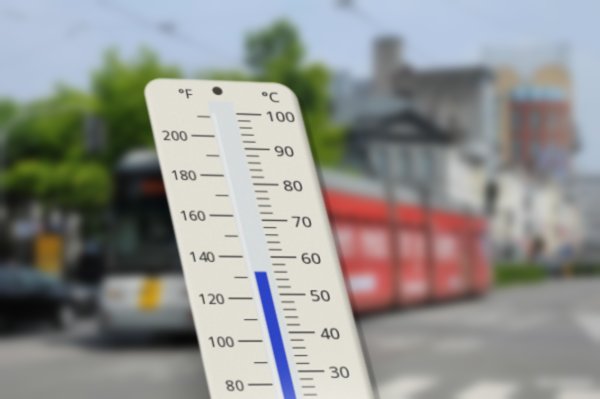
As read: 56
